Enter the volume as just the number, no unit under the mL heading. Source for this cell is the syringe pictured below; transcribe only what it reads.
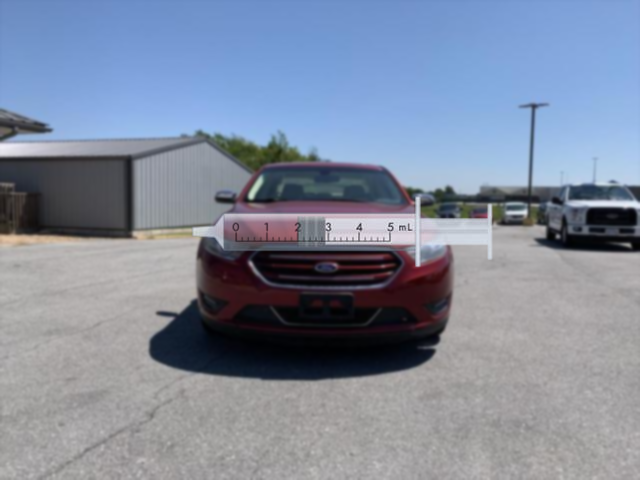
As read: 2
